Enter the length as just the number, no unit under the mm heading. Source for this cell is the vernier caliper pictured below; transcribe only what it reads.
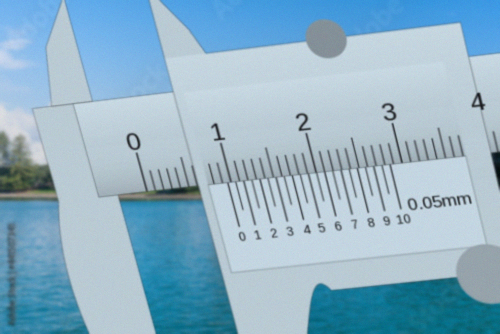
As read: 9.6
